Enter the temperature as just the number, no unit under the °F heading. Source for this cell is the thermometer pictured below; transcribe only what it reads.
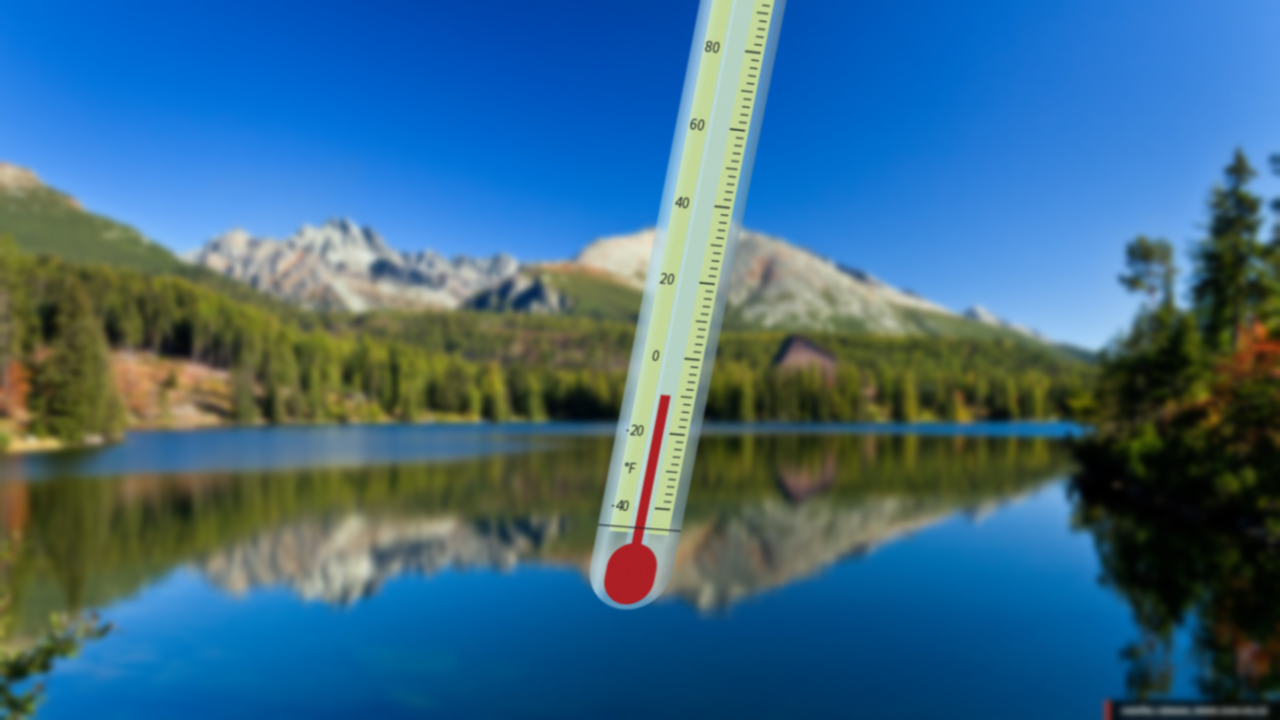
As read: -10
